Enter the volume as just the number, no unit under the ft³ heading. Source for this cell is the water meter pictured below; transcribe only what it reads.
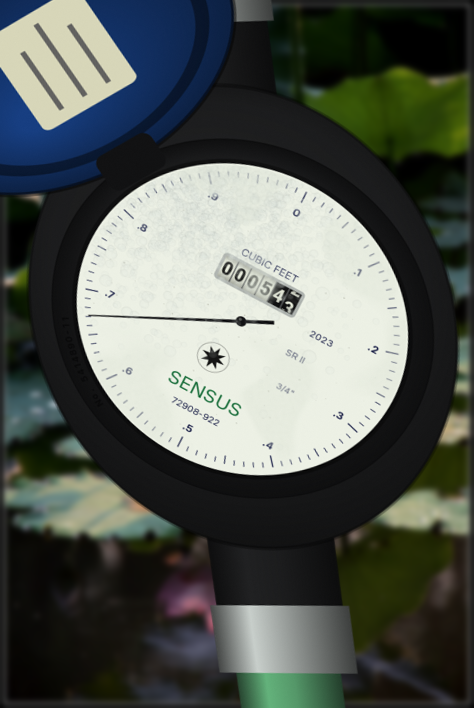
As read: 542.67
